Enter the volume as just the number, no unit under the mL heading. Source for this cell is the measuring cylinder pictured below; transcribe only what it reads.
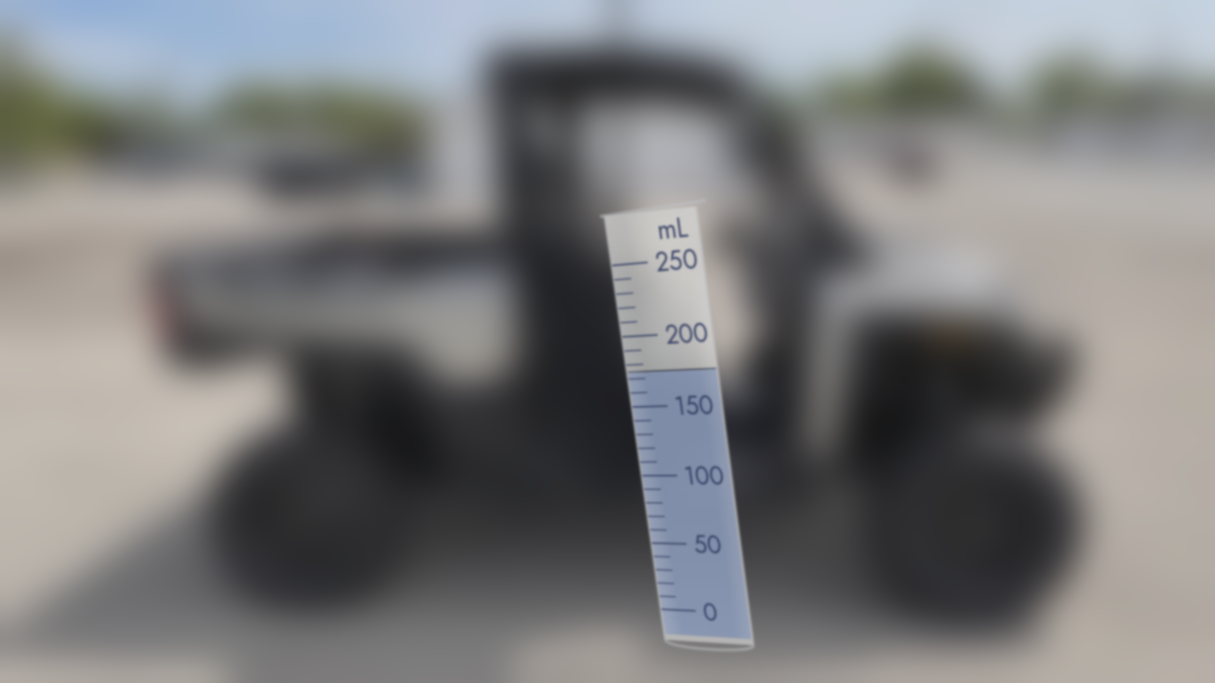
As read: 175
